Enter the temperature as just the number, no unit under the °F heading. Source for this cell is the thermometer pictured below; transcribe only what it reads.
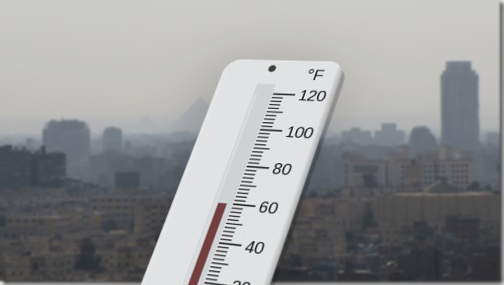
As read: 60
